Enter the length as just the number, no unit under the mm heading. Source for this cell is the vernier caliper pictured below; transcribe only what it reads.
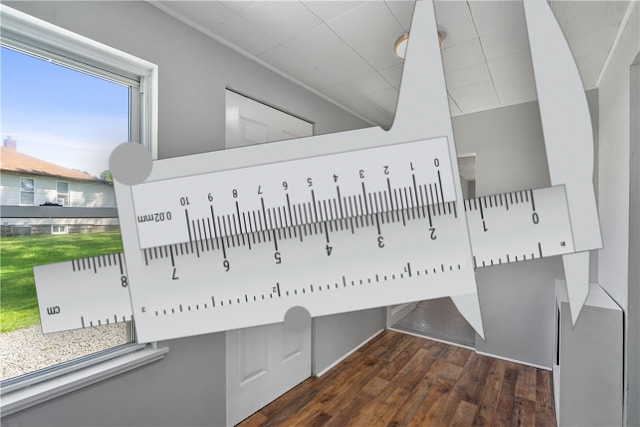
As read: 17.0
